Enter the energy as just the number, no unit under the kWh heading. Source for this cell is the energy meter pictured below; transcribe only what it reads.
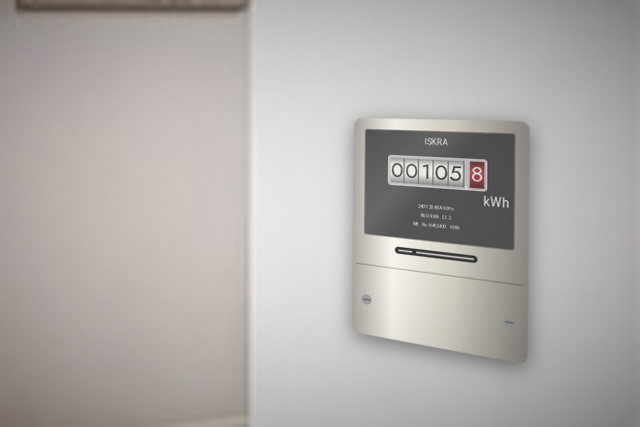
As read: 105.8
